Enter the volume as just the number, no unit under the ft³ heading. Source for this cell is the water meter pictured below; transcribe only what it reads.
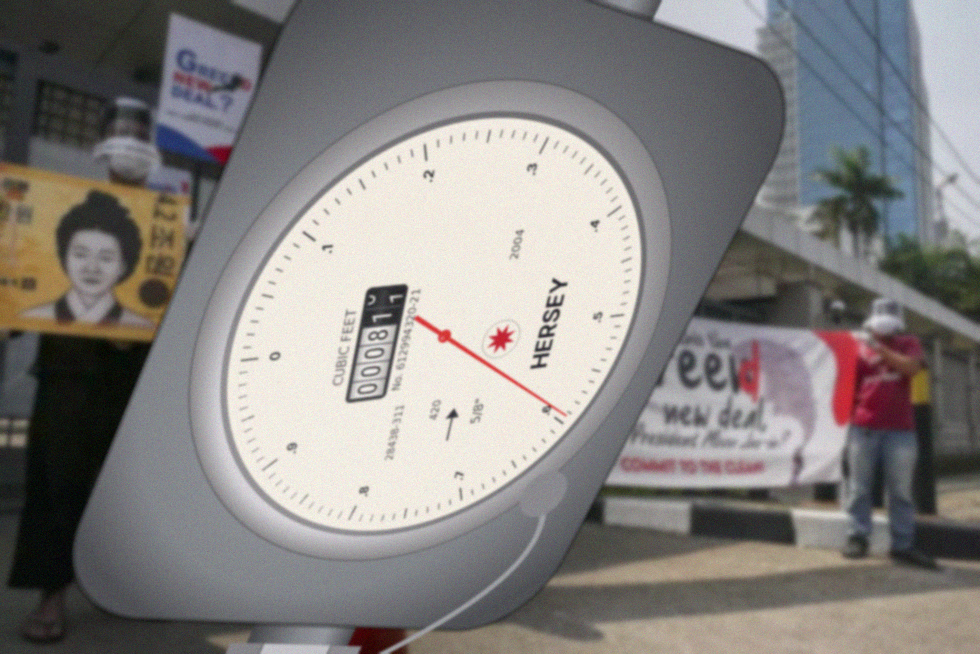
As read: 810.59
